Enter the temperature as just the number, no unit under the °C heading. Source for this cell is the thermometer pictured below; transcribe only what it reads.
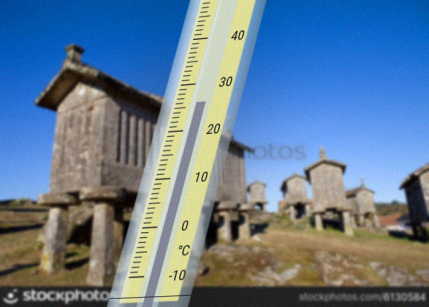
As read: 26
